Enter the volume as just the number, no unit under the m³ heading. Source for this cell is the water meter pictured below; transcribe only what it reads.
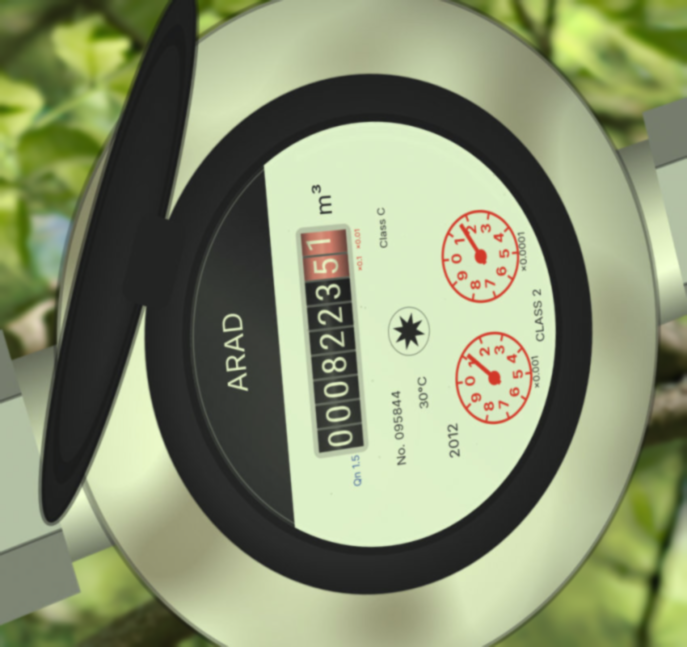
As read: 8223.5111
